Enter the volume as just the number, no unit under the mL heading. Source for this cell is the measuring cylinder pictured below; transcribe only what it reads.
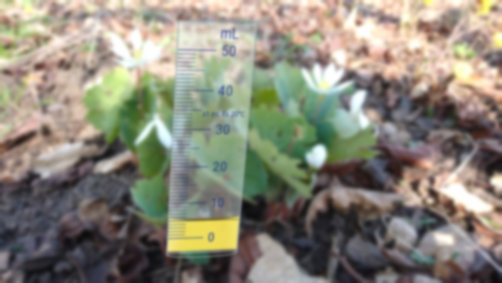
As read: 5
